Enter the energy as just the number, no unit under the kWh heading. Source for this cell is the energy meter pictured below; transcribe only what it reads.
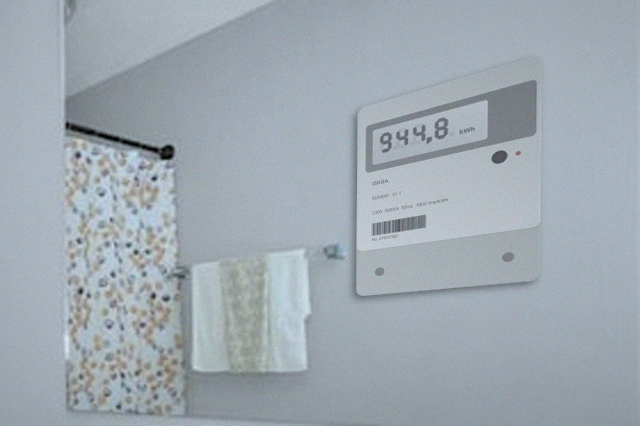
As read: 944.8
